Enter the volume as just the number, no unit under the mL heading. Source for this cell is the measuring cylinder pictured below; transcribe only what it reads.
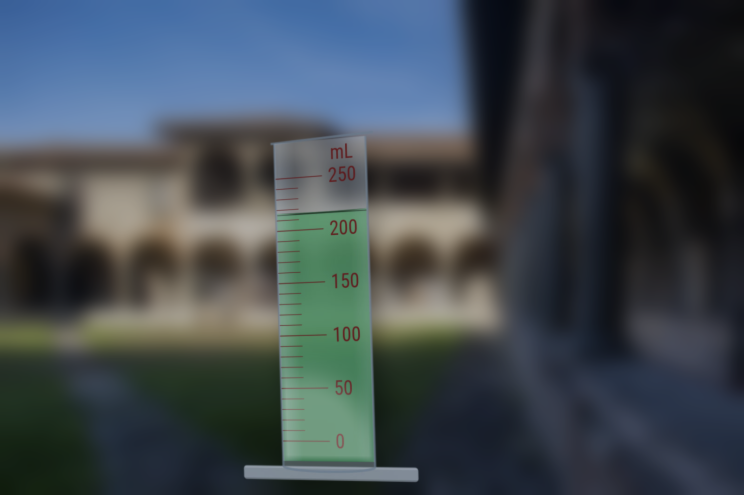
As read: 215
